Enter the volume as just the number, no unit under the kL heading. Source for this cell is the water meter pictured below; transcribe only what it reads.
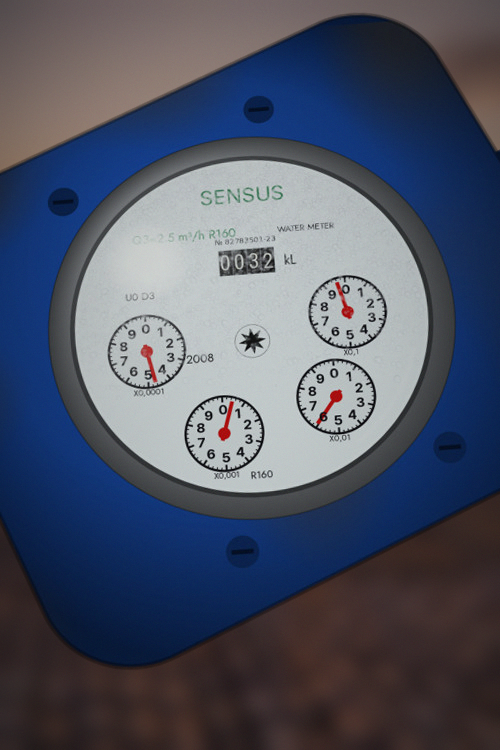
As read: 31.9604
